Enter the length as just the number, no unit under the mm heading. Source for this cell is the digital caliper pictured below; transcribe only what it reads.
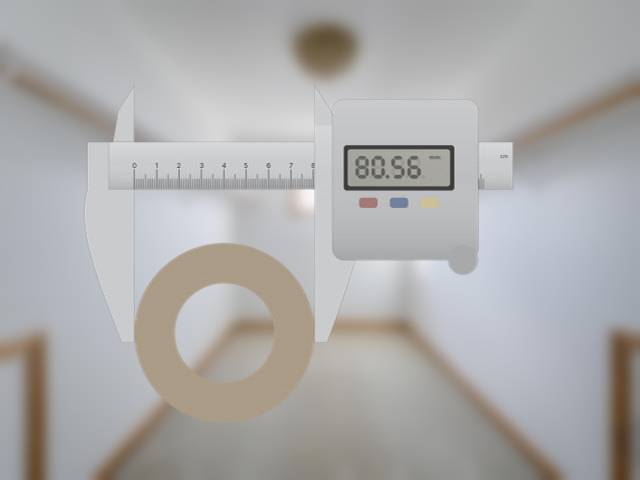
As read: 80.56
